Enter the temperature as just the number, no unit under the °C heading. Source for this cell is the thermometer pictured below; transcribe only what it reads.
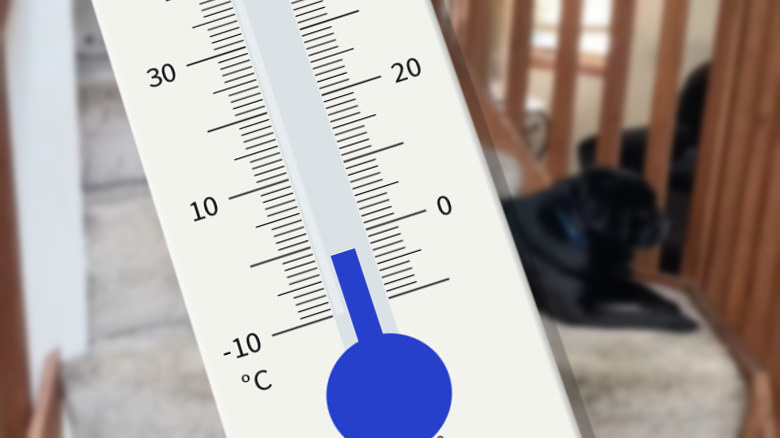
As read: -2
